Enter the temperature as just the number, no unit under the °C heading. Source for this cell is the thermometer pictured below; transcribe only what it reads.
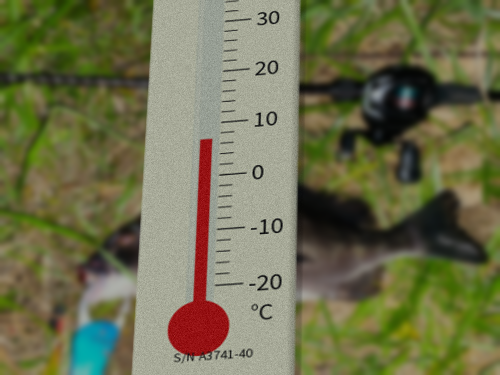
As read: 7
